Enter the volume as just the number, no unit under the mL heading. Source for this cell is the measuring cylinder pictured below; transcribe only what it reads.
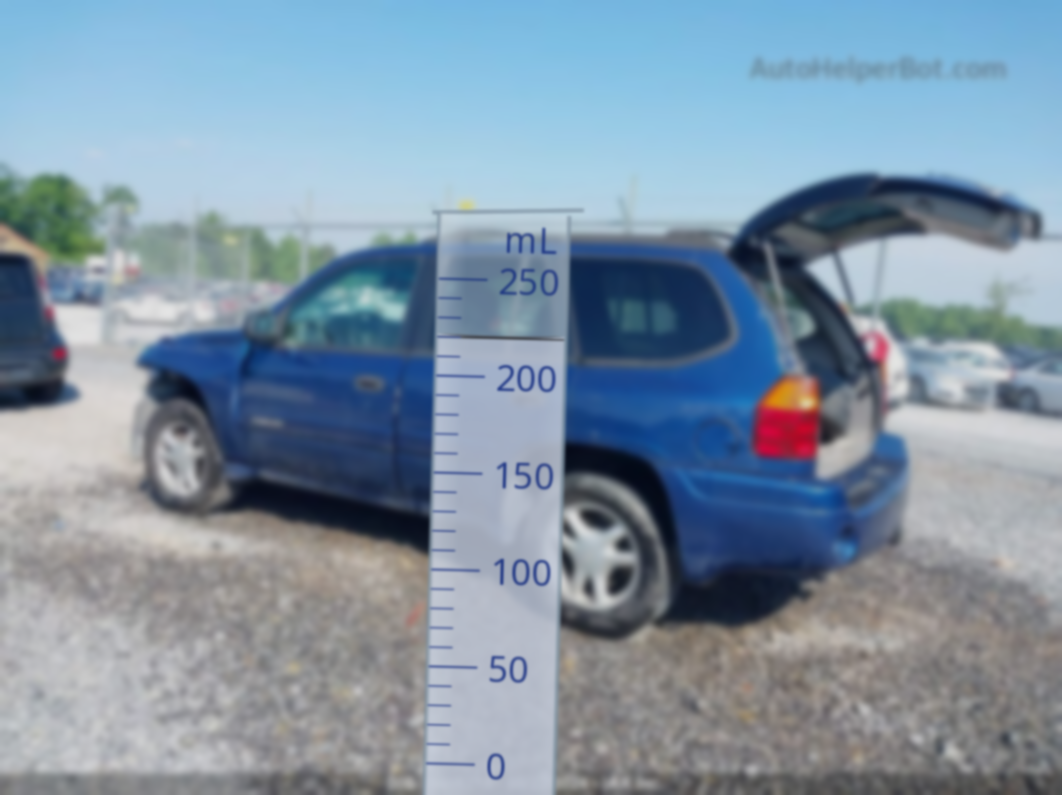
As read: 220
